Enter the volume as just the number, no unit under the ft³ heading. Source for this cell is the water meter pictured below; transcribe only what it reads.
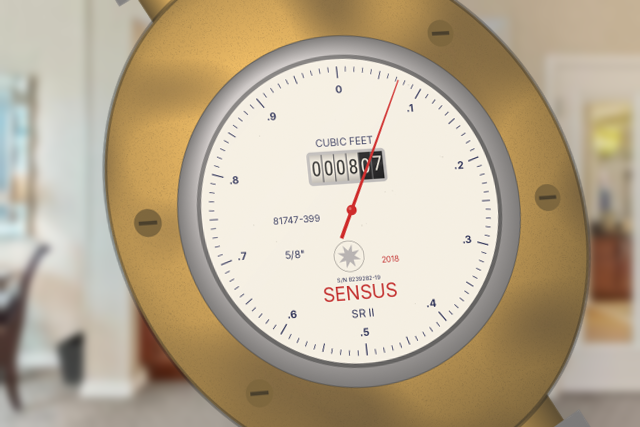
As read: 807.07
